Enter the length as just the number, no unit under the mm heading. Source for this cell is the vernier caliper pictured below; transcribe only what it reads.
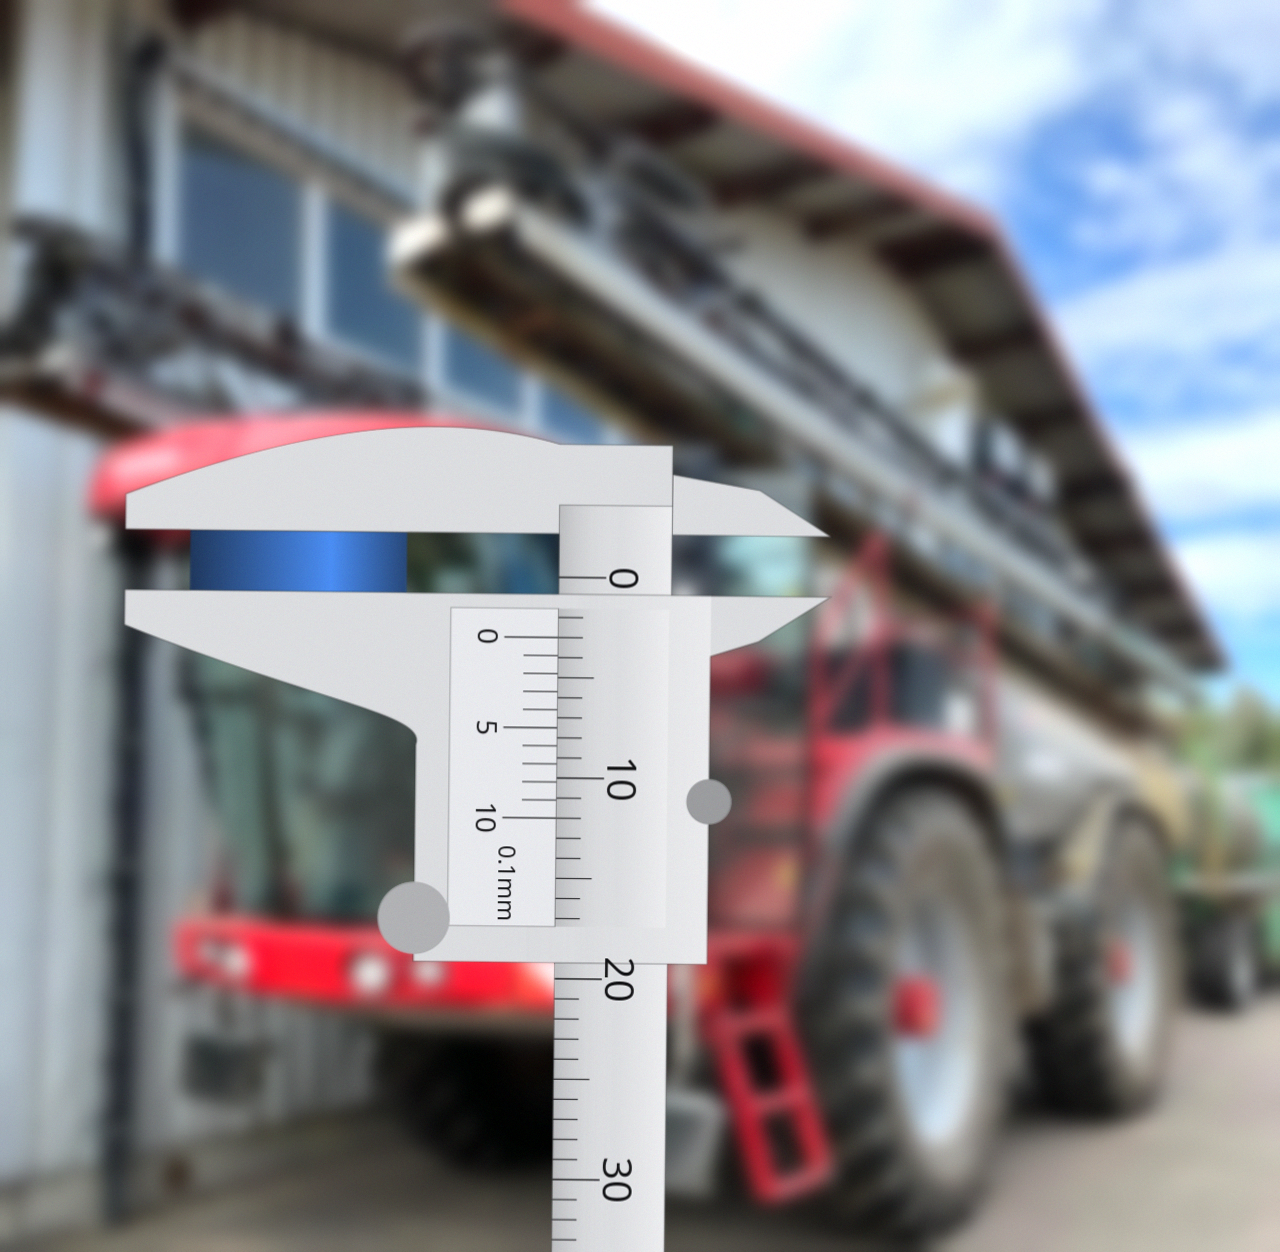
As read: 3.0
